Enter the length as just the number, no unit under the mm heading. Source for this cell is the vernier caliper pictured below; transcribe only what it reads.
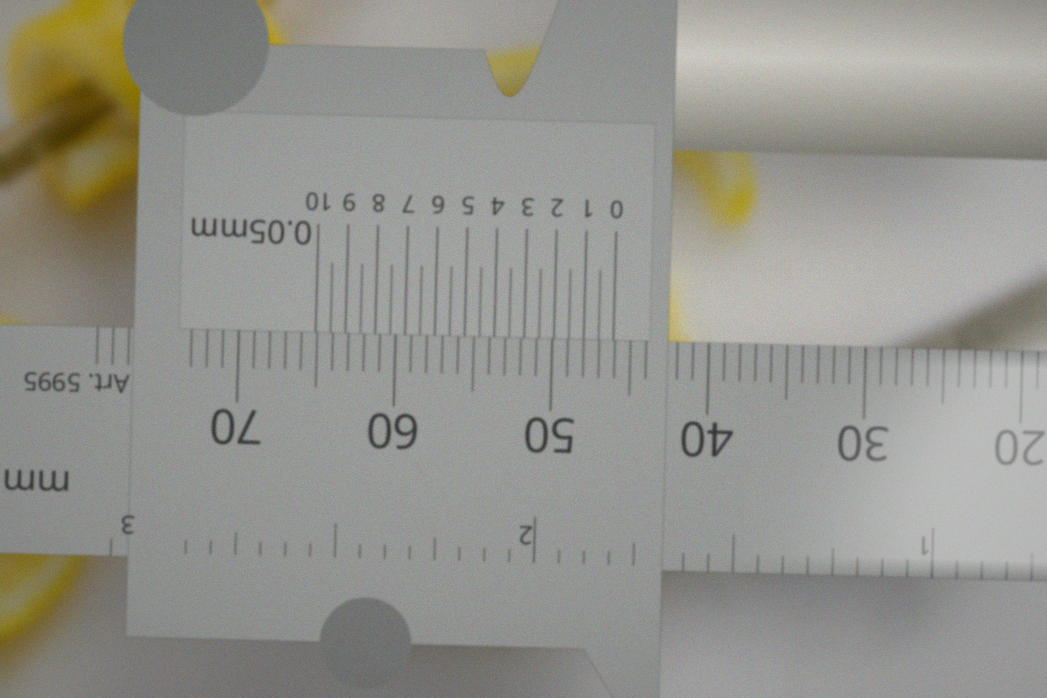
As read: 46.1
